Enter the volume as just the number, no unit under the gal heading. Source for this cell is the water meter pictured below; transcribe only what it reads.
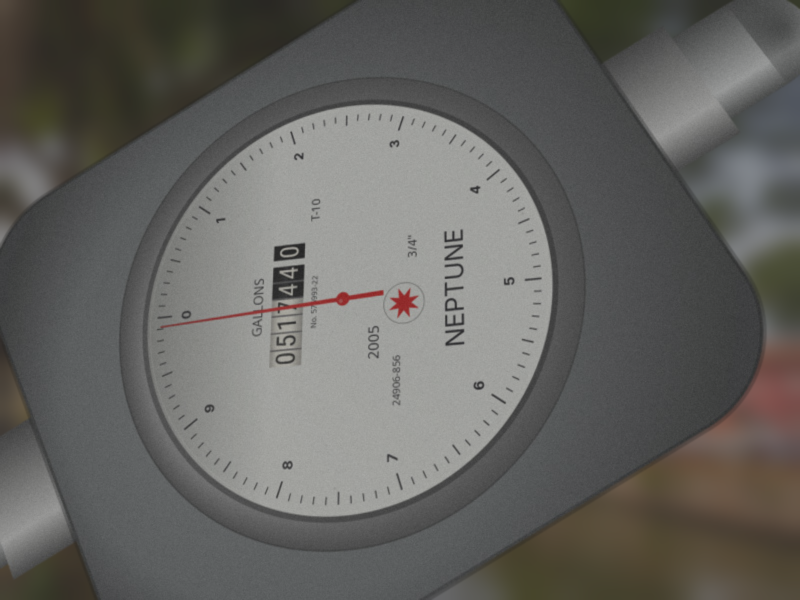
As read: 517439.9
